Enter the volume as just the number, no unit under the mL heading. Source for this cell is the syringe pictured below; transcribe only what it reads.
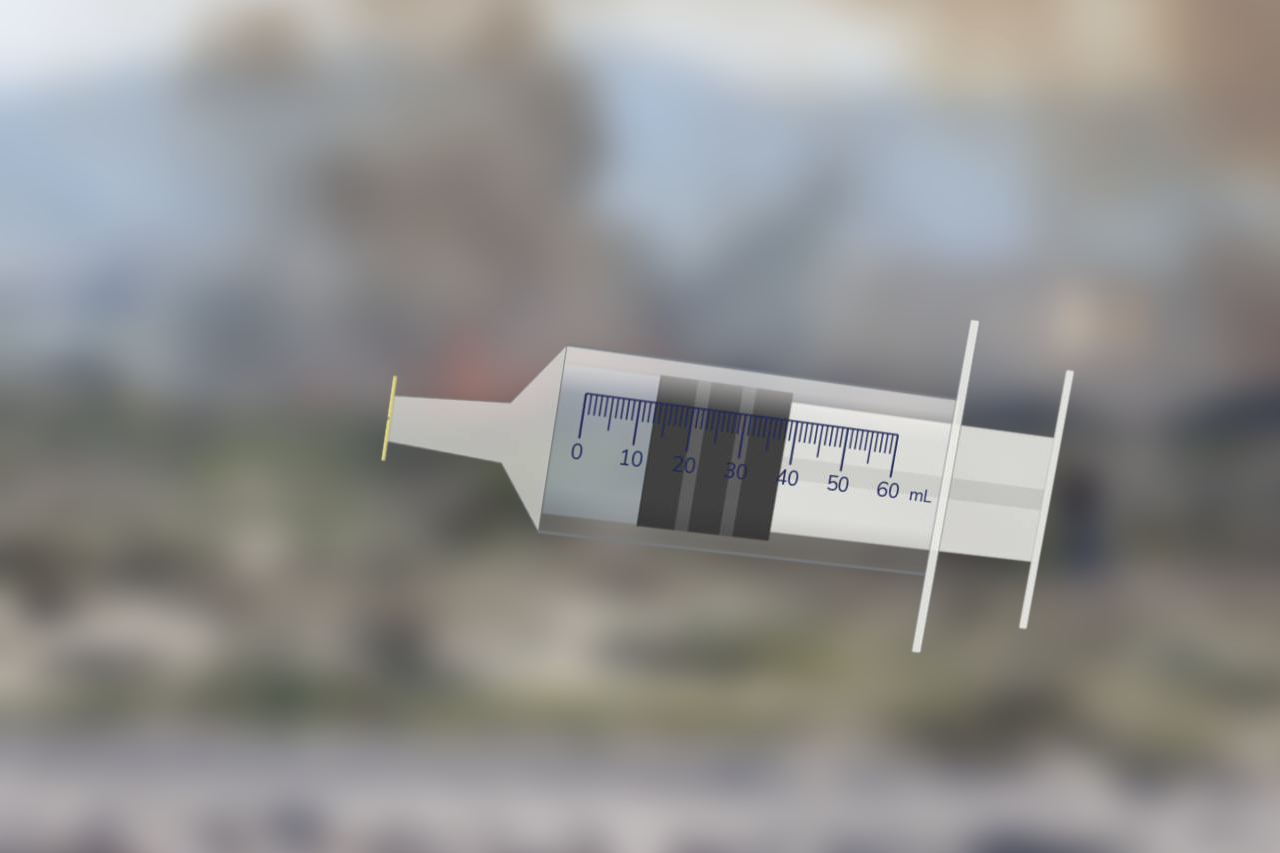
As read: 13
